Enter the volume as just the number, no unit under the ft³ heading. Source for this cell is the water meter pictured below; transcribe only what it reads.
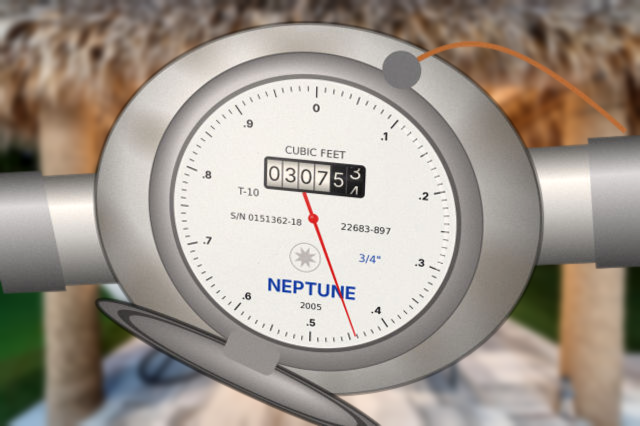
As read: 30753.44
